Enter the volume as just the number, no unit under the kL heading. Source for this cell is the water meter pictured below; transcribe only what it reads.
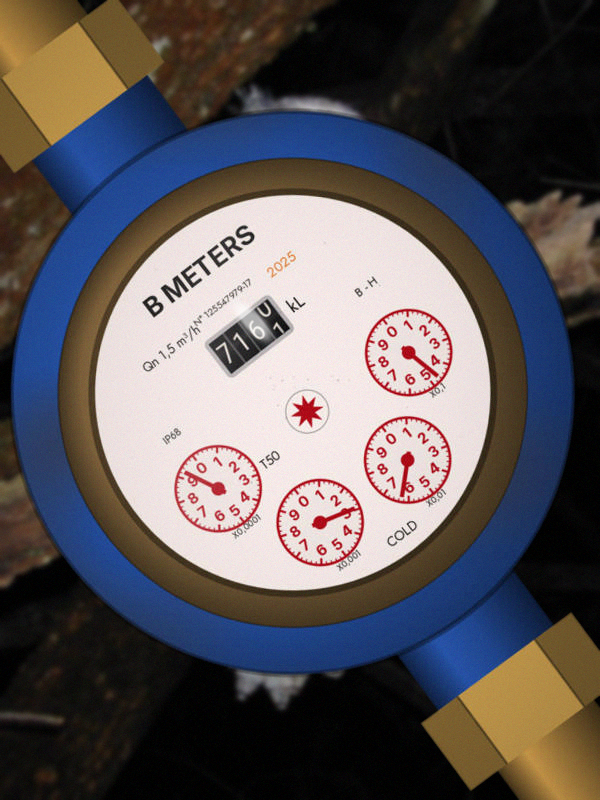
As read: 7160.4629
